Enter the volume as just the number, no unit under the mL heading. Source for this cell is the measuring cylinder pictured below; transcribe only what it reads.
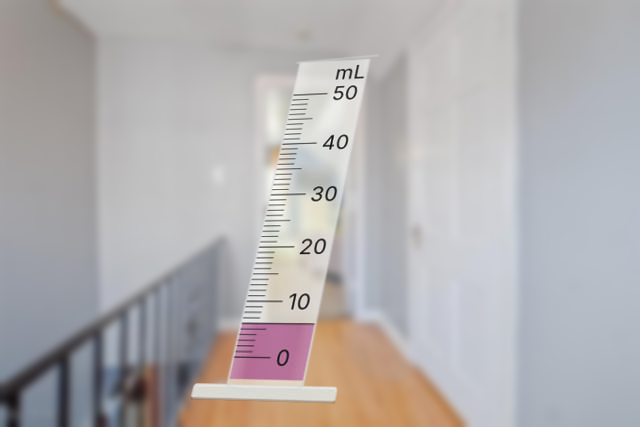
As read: 6
